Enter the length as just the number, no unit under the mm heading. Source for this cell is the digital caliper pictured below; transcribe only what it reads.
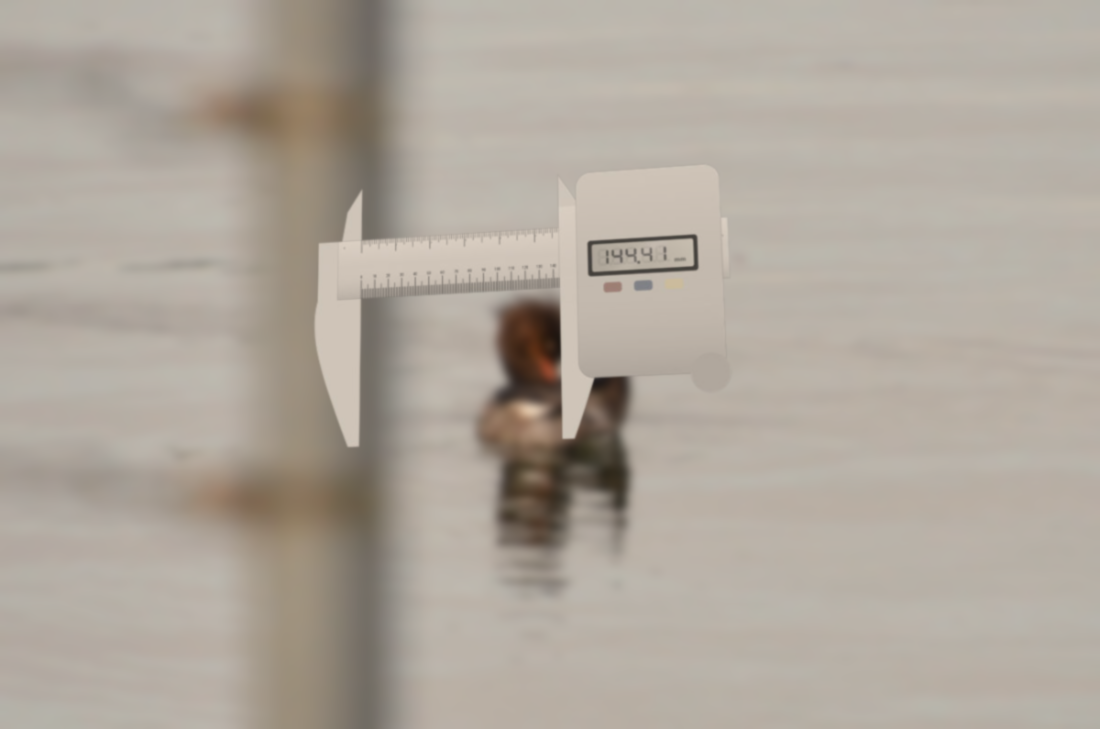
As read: 144.41
